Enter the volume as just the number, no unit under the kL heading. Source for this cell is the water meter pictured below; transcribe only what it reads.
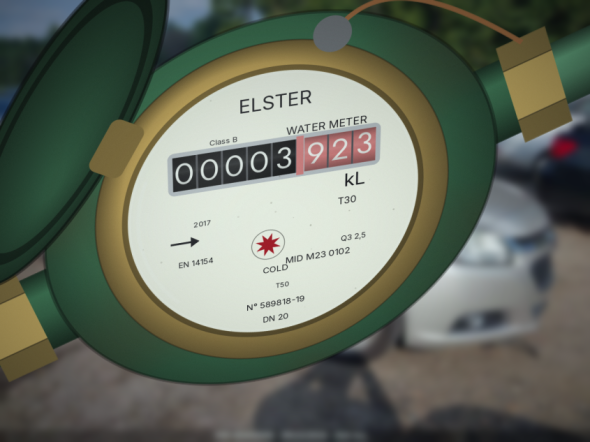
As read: 3.923
